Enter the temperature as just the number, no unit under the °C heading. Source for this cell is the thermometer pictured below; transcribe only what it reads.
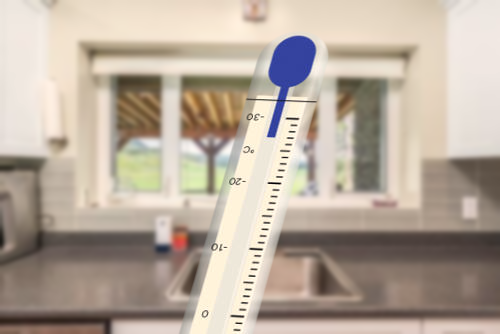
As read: -27
